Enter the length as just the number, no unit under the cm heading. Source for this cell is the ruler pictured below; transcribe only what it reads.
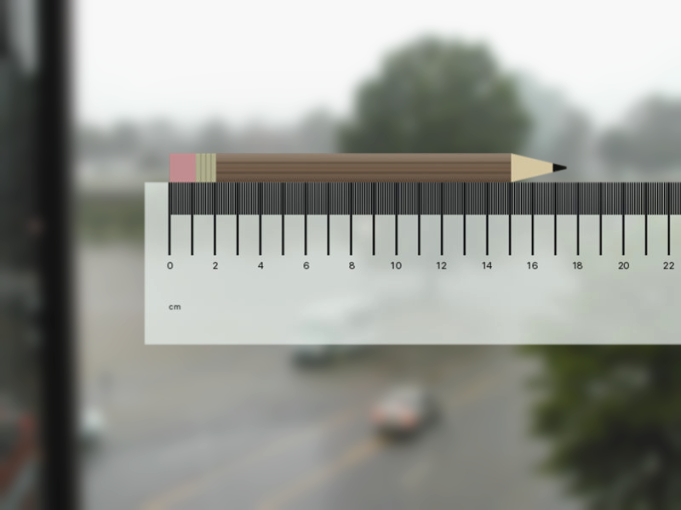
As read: 17.5
